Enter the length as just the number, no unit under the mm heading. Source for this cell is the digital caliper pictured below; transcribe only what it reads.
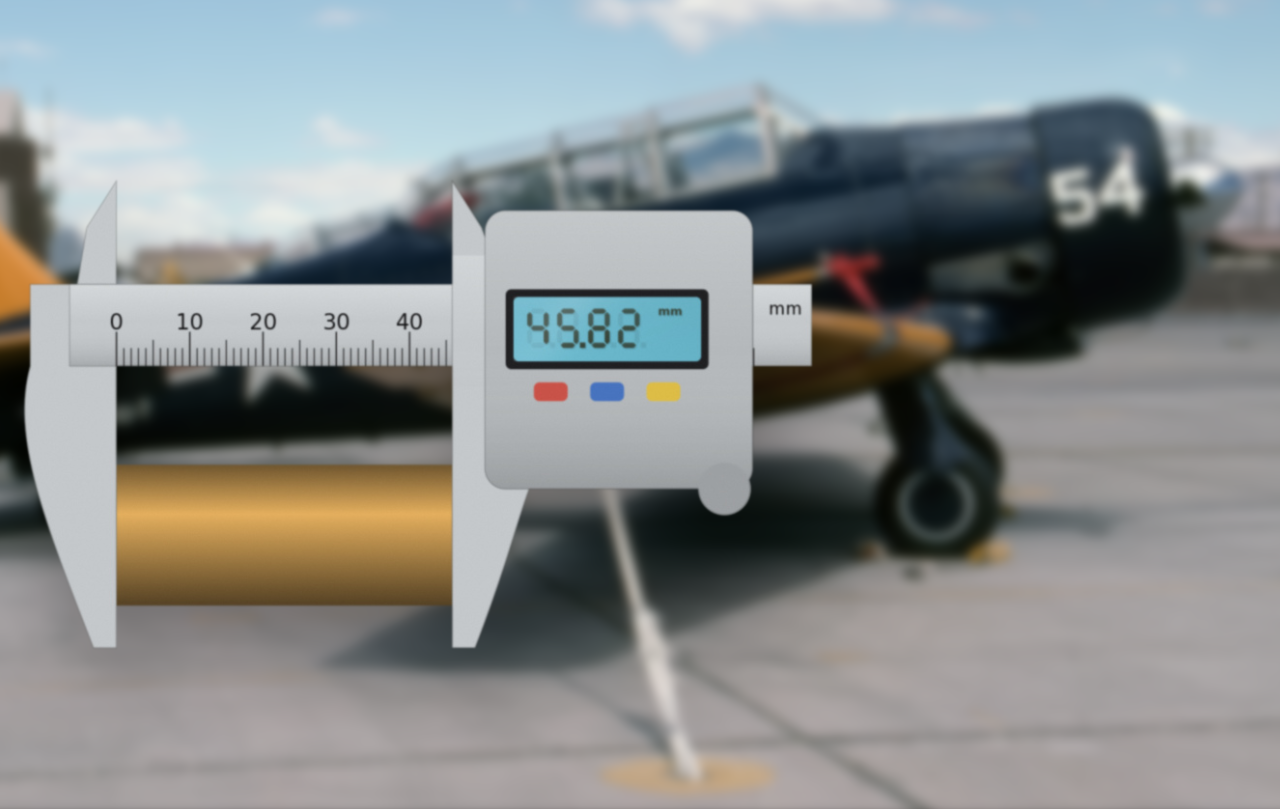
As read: 45.82
